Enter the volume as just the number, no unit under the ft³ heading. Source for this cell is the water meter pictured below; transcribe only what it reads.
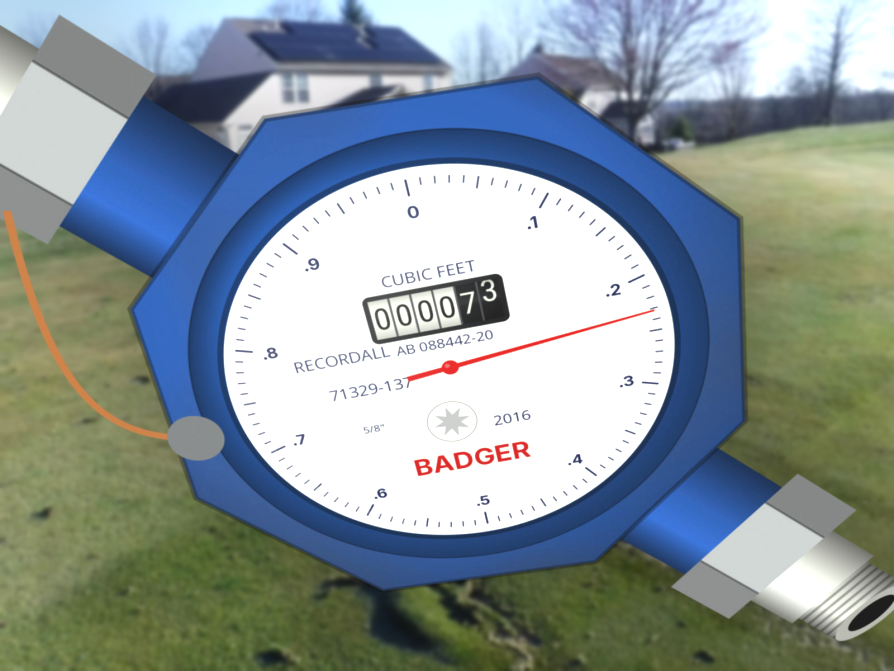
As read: 73.23
